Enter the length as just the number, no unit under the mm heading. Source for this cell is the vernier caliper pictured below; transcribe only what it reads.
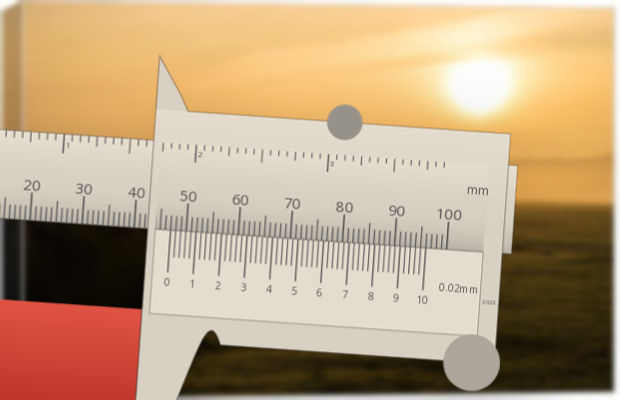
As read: 47.0
